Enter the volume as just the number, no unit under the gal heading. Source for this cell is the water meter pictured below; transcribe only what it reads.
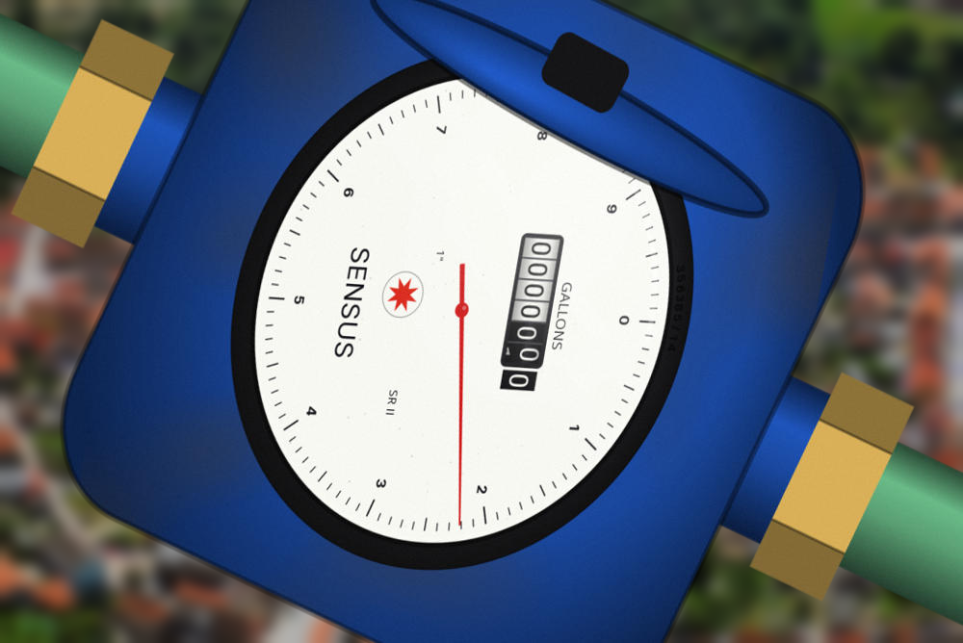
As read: 2.2
